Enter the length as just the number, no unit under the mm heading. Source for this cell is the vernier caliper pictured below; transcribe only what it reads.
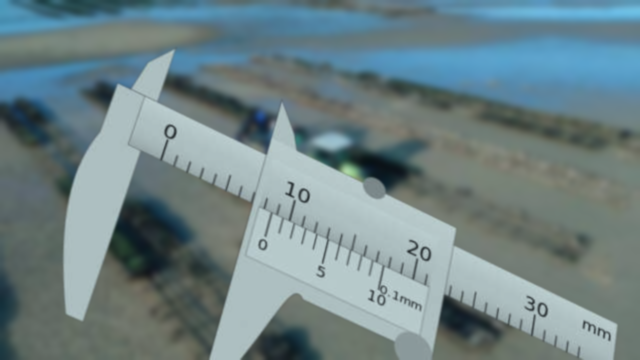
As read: 8.6
